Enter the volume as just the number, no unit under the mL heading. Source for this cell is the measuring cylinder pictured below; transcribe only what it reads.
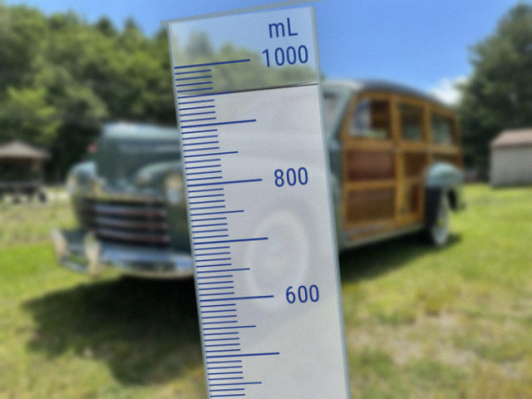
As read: 950
